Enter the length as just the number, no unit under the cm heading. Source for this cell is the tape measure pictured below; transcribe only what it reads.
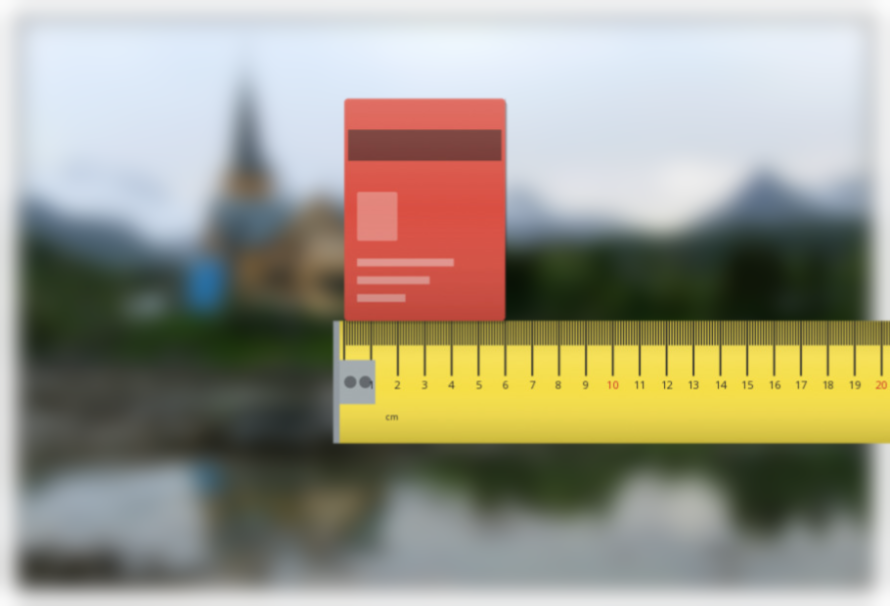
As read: 6
